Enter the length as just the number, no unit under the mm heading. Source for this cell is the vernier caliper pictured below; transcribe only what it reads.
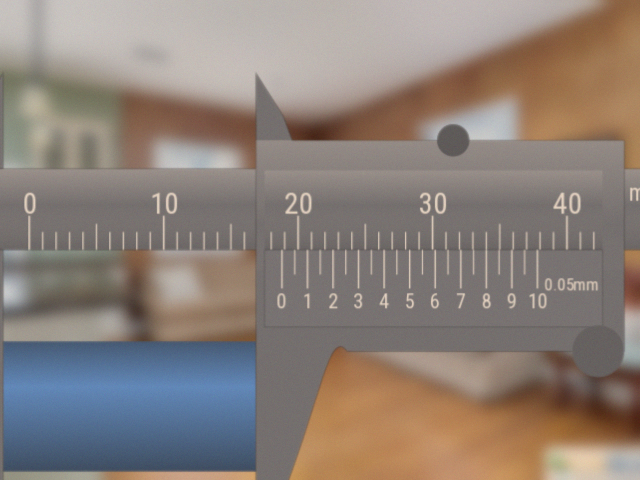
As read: 18.8
